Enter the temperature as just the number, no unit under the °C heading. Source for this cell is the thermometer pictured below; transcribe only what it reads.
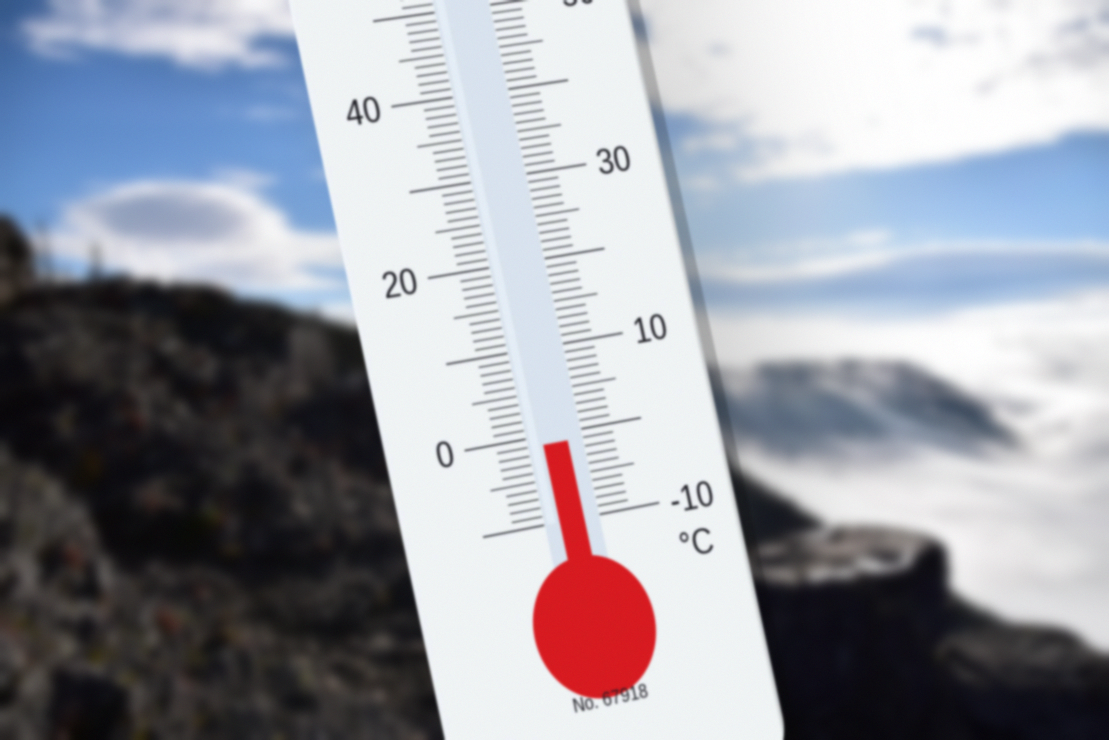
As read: -1
